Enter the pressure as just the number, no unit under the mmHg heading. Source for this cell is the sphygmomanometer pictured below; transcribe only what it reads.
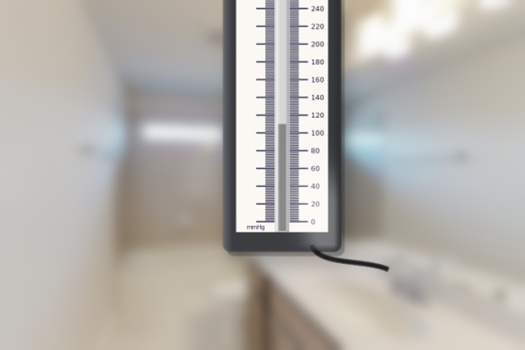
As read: 110
